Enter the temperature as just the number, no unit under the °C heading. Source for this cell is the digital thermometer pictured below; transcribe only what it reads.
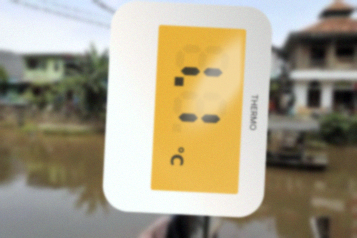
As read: 1.1
